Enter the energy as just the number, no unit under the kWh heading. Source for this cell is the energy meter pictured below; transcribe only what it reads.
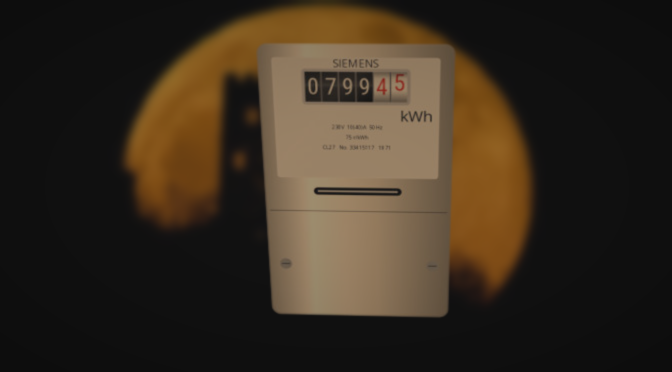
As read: 799.45
